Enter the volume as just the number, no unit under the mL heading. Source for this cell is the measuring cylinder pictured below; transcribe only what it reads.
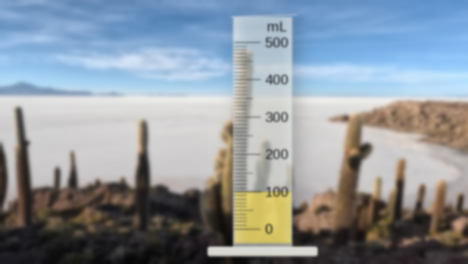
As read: 100
